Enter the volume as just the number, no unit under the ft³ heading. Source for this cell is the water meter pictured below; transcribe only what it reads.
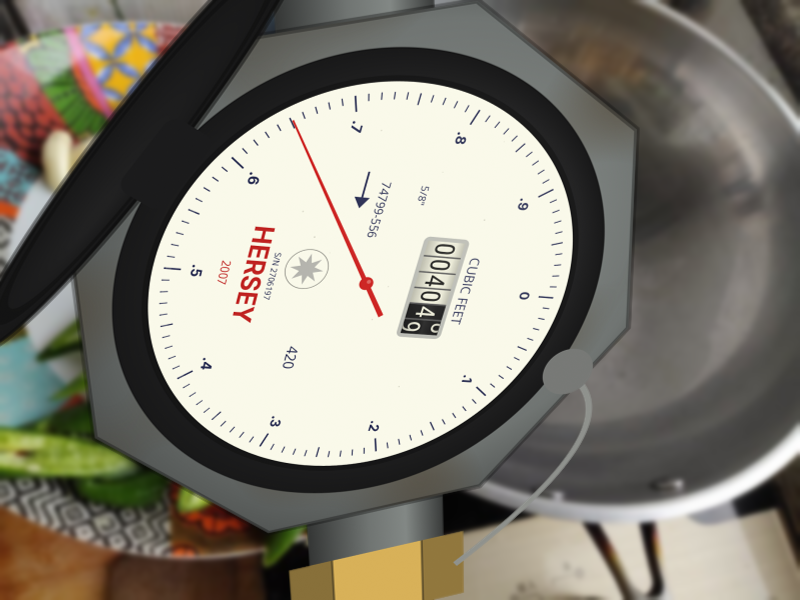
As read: 4048.65
